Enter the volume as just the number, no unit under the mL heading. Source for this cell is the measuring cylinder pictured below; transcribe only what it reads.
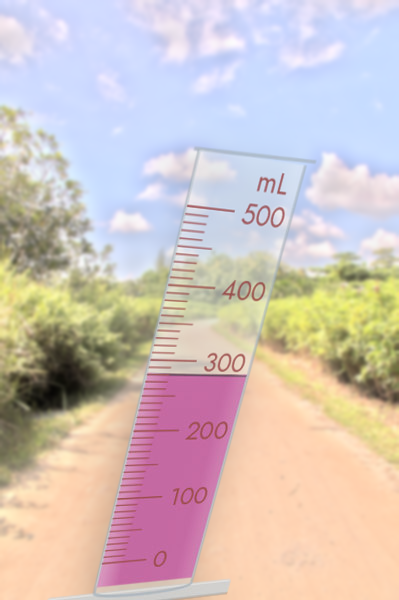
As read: 280
